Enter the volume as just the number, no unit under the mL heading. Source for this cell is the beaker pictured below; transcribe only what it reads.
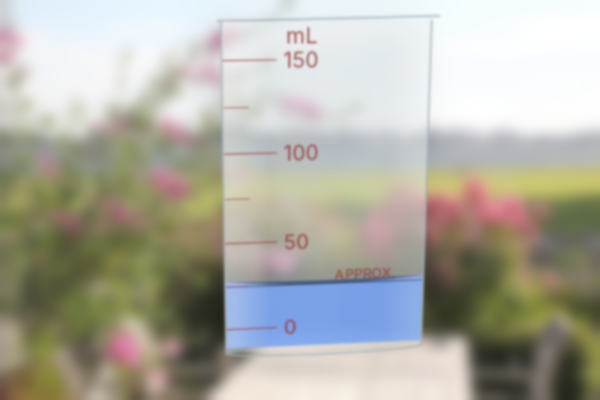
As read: 25
